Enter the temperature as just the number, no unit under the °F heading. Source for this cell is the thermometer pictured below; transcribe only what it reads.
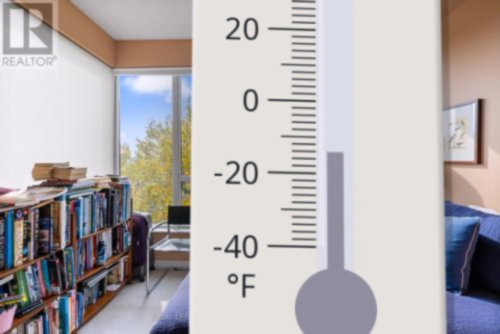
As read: -14
